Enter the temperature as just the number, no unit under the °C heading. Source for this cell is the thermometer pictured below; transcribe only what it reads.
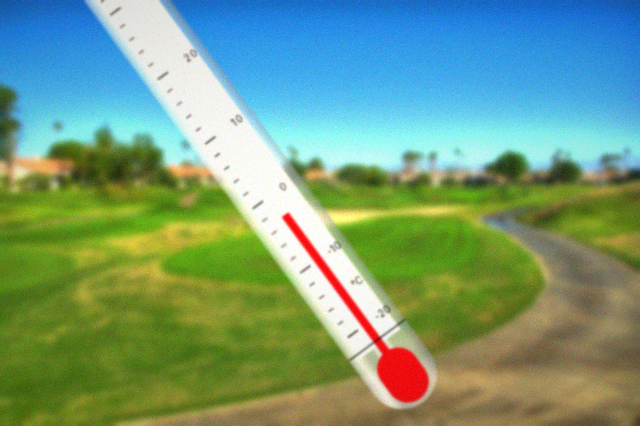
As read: -3
